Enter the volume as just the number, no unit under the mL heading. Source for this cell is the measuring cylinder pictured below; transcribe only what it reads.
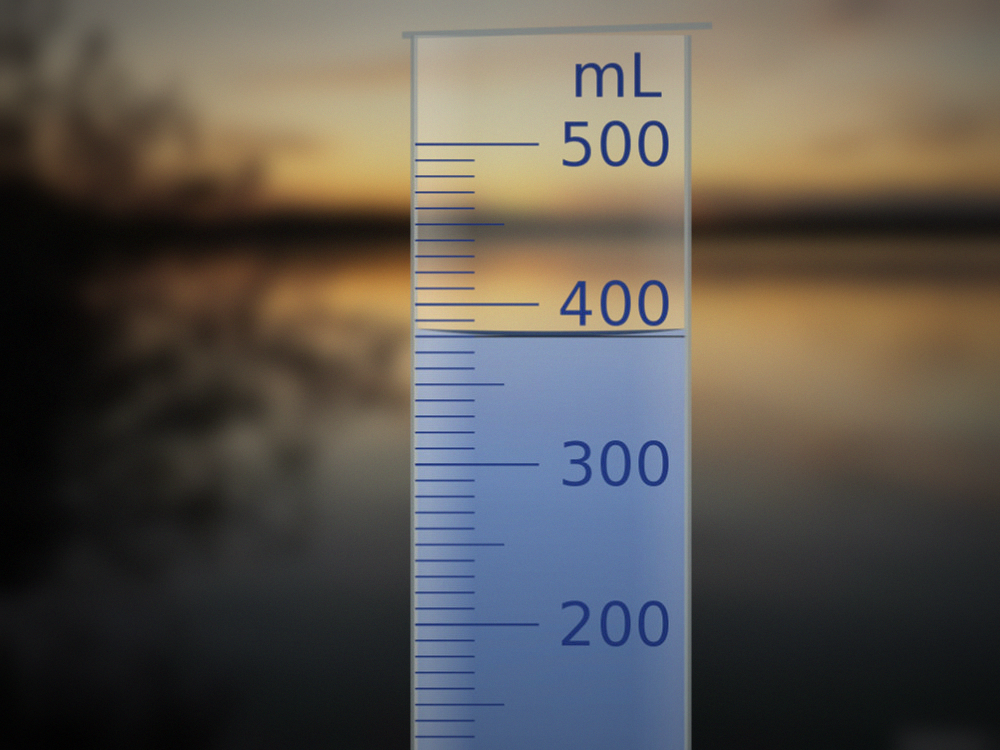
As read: 380
